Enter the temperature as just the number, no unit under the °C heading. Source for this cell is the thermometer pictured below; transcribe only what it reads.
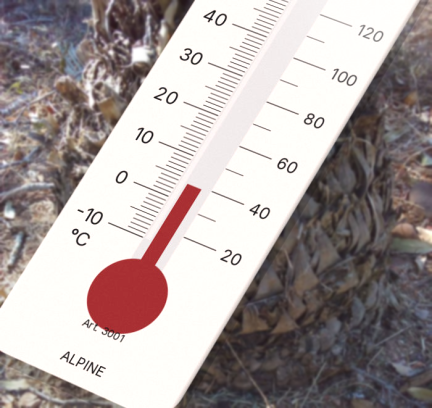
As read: 4
